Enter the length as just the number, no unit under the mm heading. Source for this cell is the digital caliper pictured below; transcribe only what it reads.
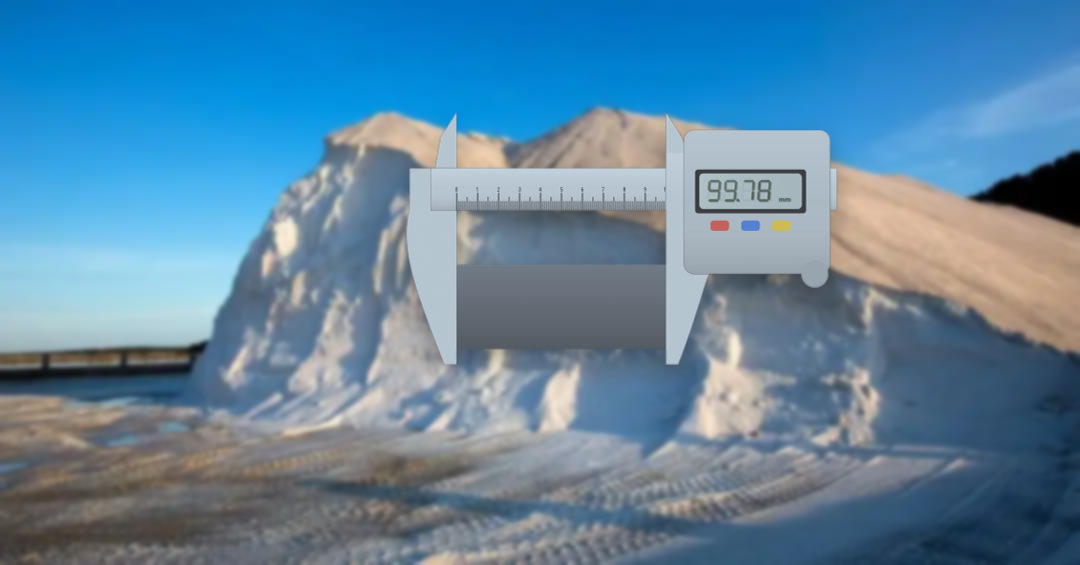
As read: 99.78
